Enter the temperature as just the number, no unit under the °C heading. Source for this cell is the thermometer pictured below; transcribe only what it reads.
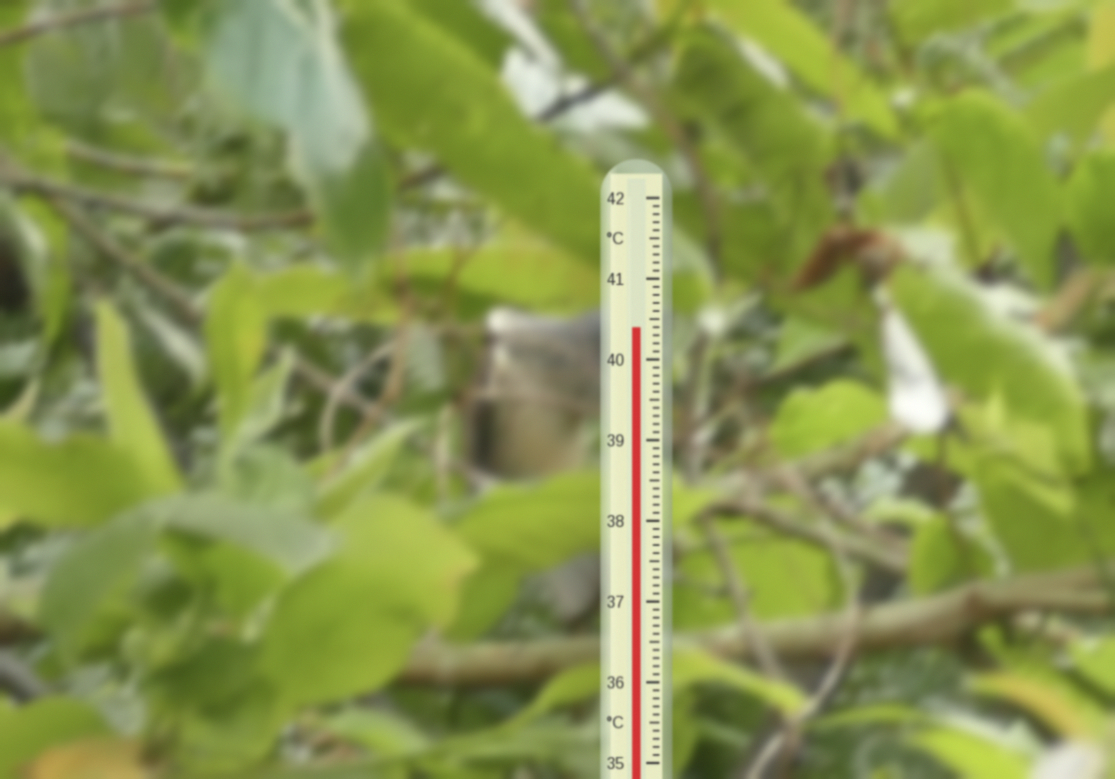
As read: 40.4
